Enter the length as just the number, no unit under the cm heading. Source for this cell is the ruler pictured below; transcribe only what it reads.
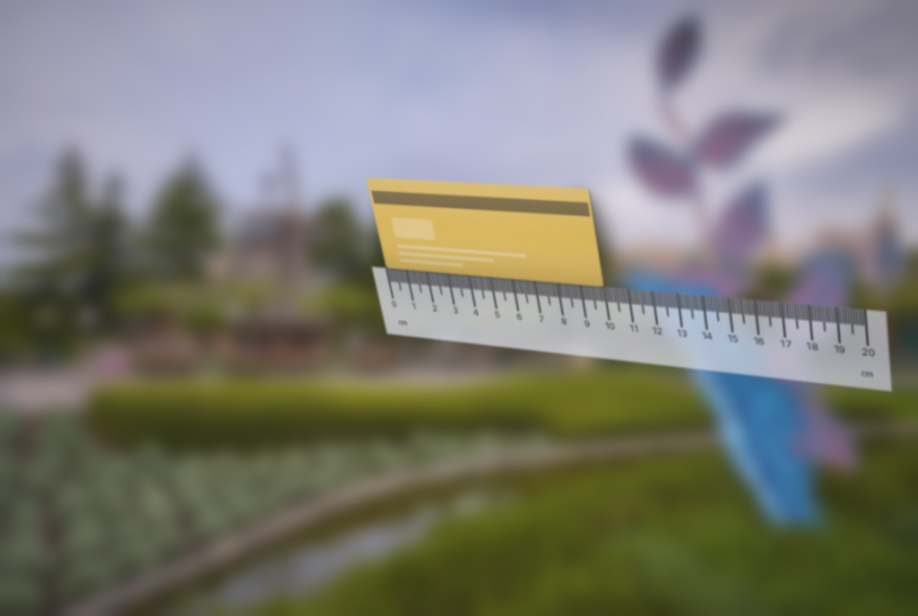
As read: 10
